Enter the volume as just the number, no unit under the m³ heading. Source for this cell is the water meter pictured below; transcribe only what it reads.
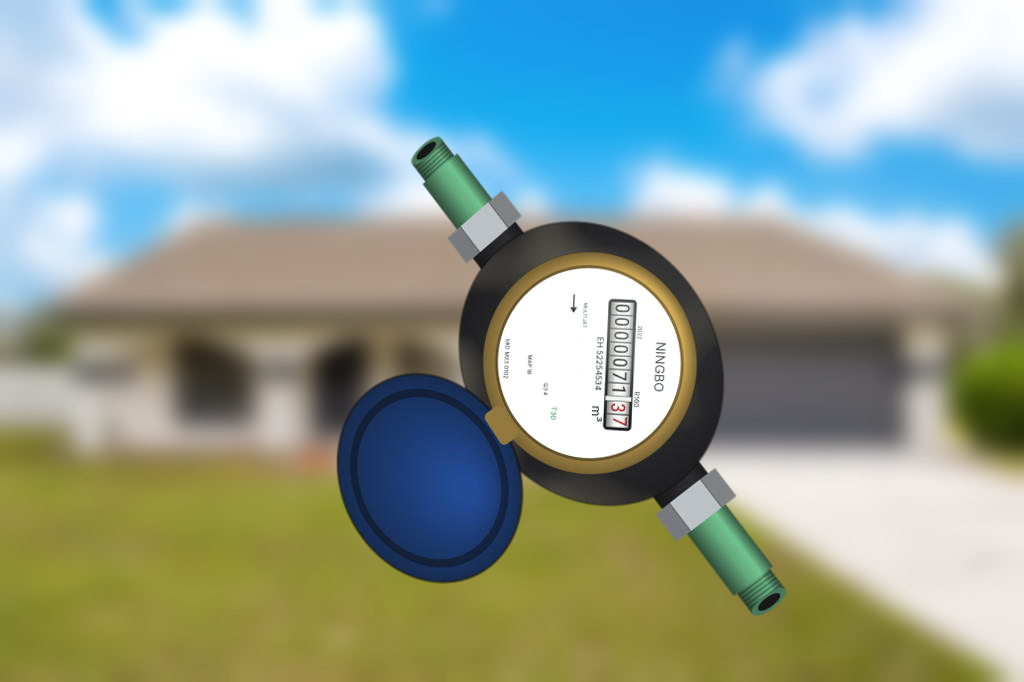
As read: 71.37
